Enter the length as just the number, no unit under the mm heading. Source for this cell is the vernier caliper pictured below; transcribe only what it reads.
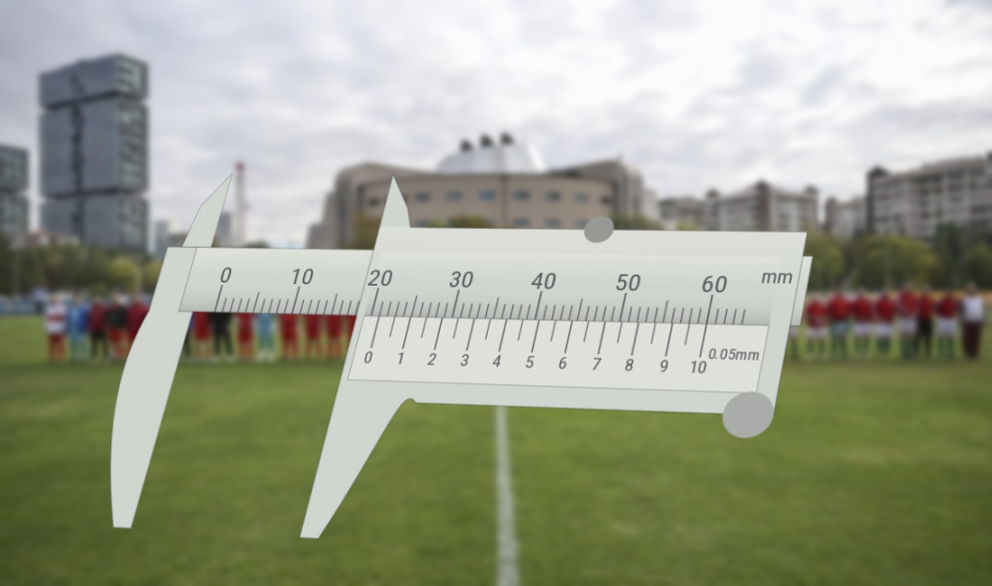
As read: 21.0
